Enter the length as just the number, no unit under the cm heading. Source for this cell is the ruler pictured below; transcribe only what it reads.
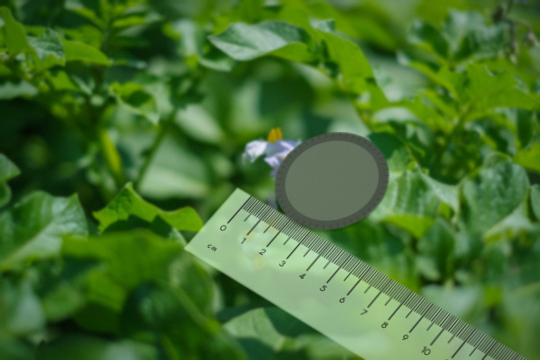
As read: 4.5
